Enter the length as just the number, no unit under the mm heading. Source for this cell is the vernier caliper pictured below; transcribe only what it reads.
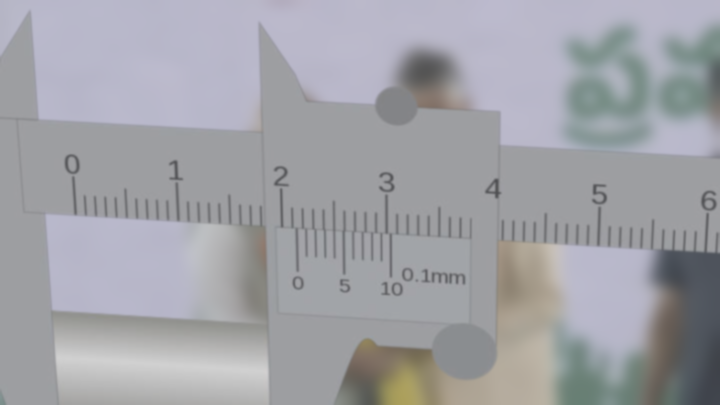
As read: 21.4
